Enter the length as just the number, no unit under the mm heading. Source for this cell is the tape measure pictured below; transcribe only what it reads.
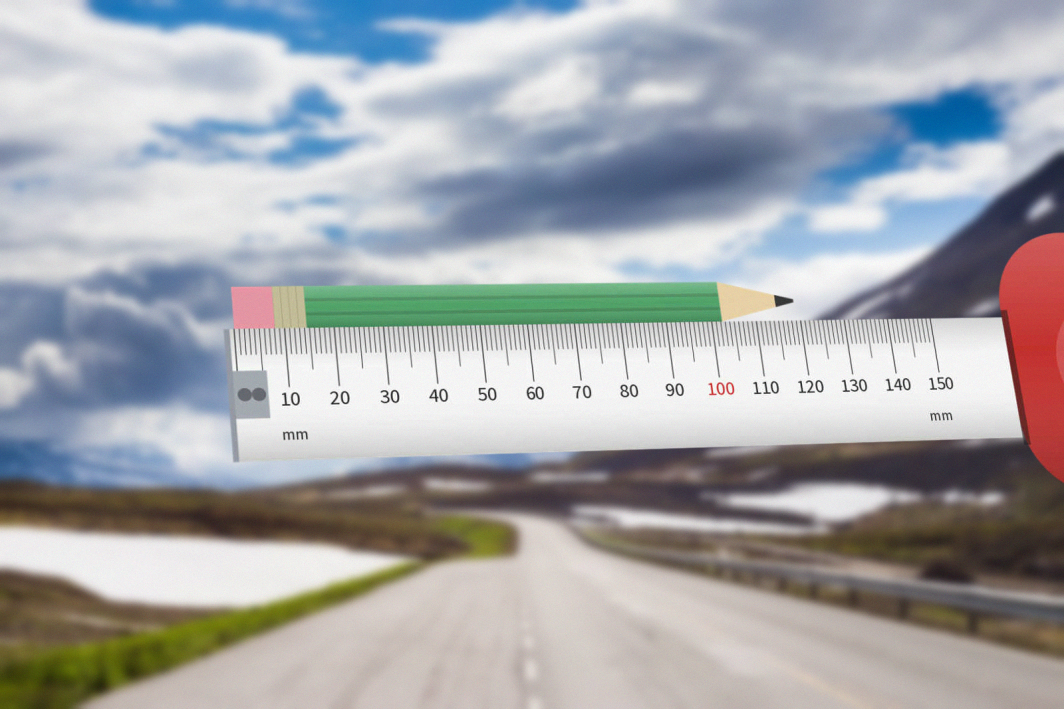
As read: 119
